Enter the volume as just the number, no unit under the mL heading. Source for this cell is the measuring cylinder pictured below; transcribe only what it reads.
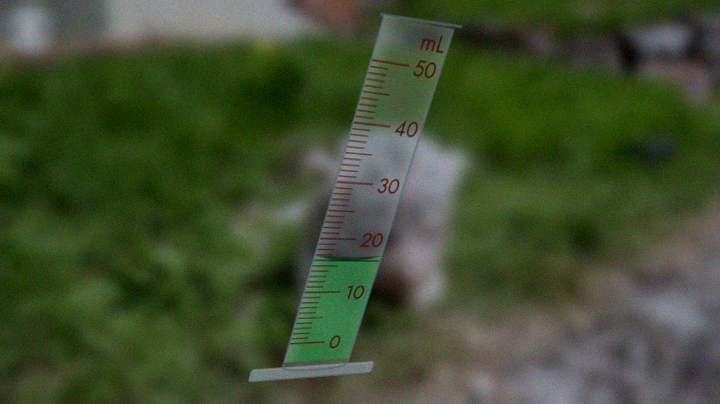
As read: 16
